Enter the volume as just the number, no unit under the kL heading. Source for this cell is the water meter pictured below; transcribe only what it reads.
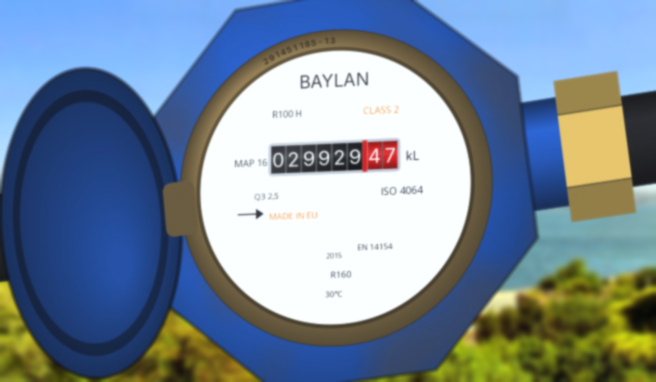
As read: 29929.47
